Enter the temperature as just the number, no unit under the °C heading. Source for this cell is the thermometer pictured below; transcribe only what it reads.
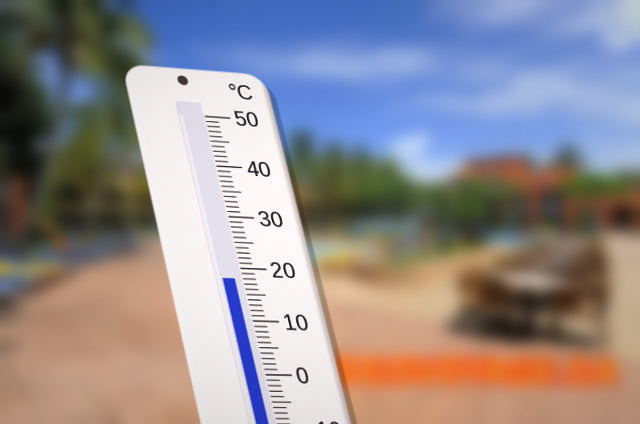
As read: 18
